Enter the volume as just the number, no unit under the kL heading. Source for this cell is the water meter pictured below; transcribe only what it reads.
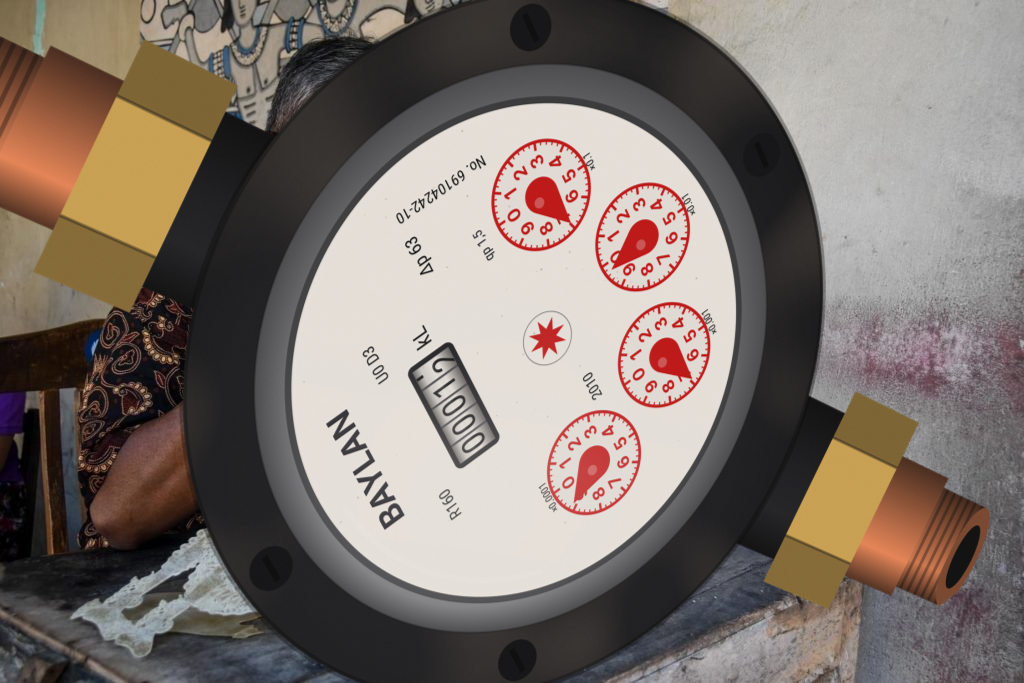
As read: 11.6969
